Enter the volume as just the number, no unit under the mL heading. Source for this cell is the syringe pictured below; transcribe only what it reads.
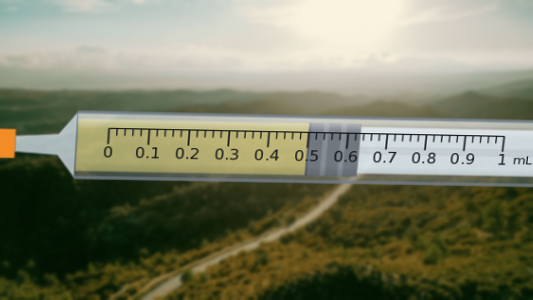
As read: 0.5
